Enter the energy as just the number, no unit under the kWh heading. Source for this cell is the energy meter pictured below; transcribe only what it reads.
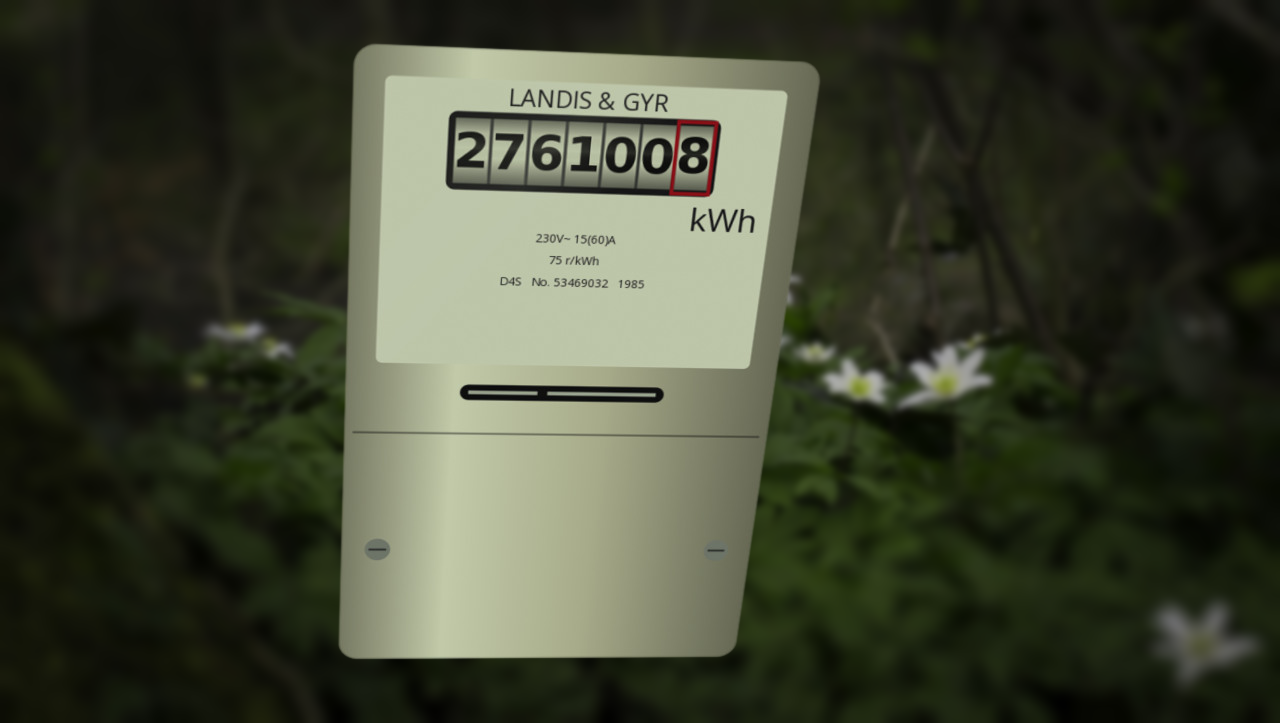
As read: 276100.8
